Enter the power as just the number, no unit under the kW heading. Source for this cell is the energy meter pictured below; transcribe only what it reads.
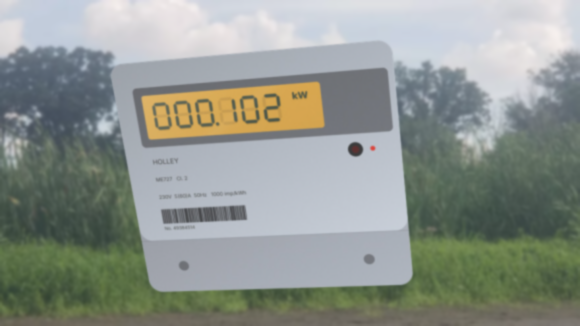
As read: 0.102
